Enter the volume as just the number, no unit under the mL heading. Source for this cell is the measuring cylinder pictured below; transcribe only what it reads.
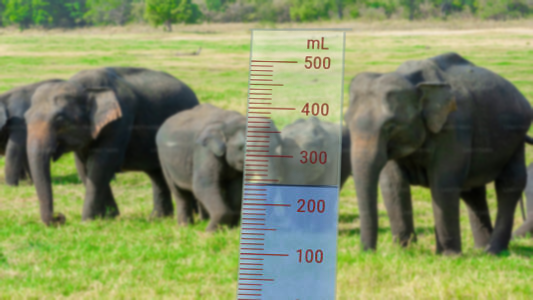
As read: 240
